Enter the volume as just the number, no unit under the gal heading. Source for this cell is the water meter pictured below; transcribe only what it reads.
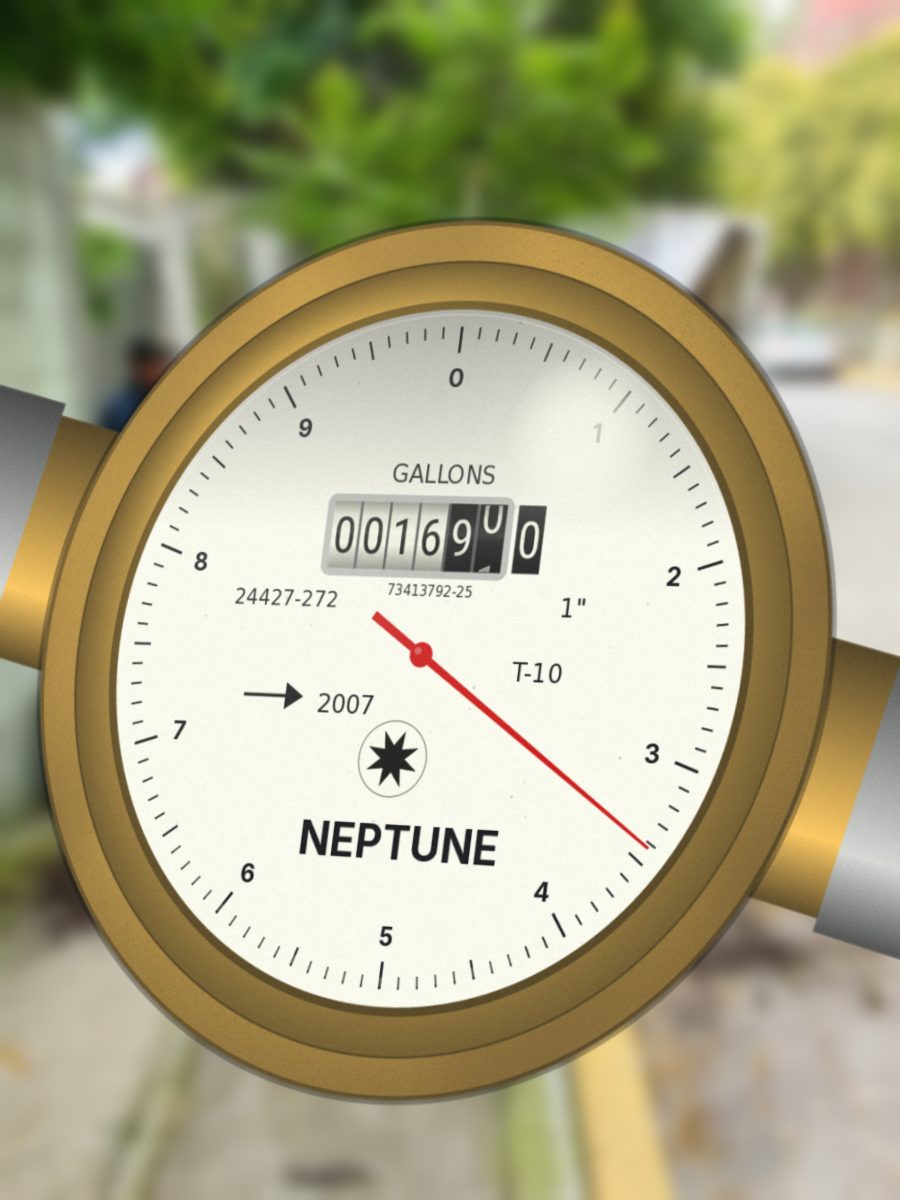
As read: 16903.4
